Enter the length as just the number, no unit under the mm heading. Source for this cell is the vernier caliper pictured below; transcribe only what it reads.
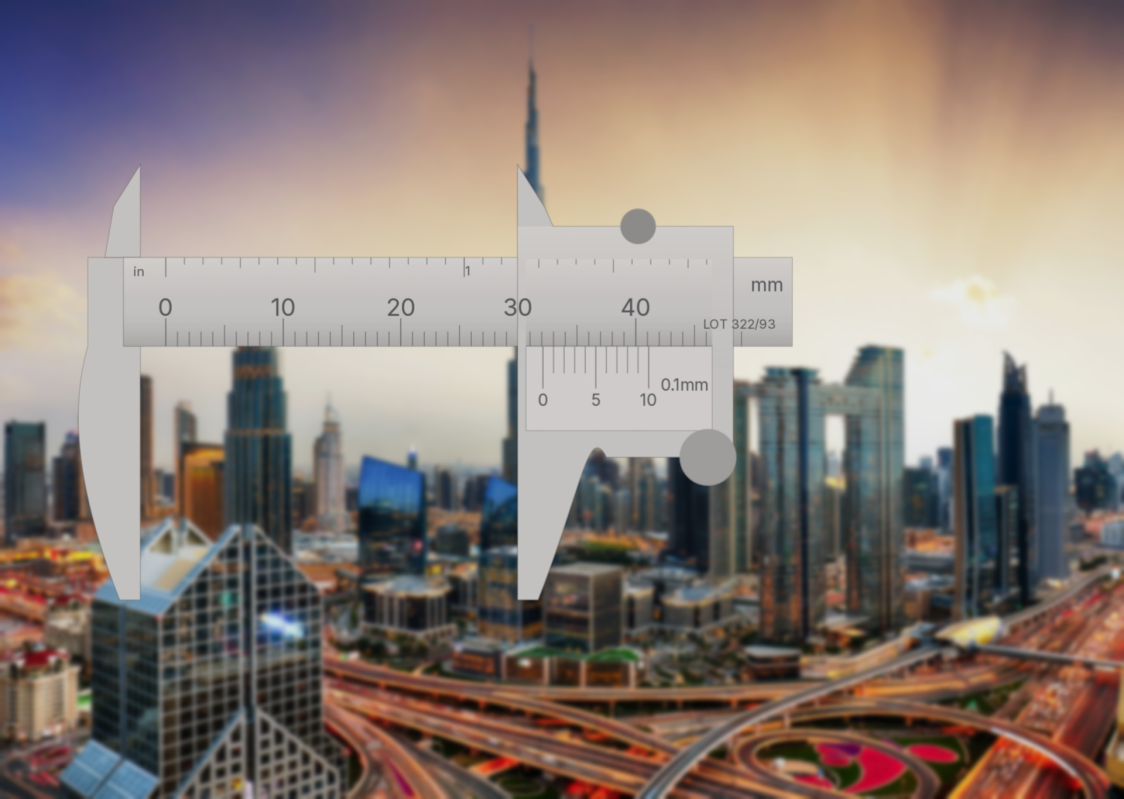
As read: 32.1
